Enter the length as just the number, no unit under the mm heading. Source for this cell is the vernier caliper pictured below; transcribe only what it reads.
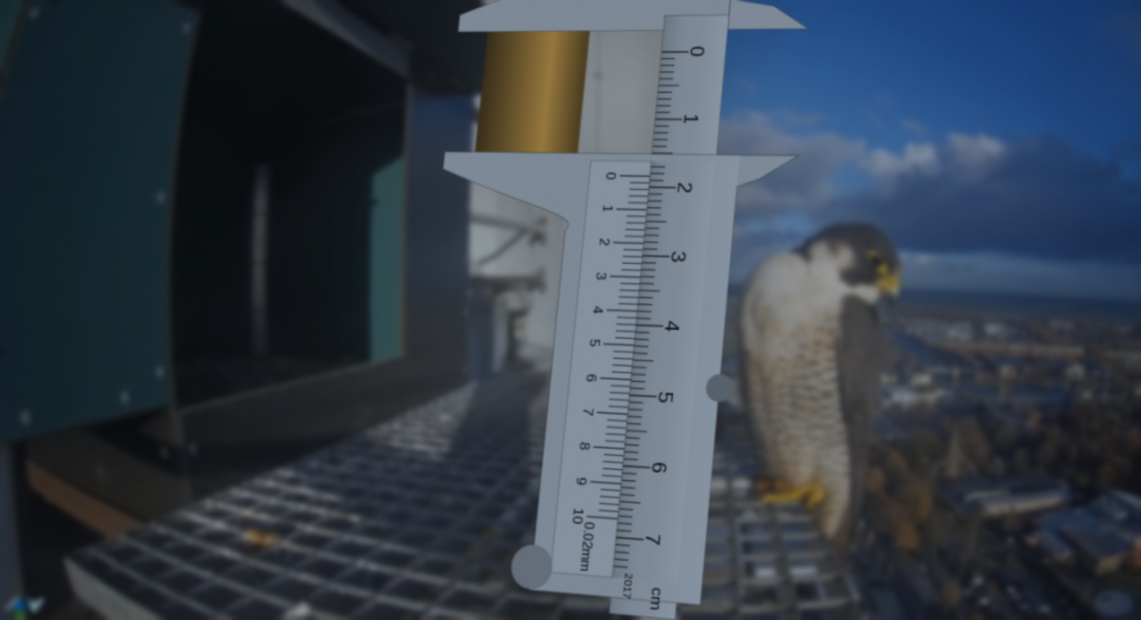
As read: 18.4
